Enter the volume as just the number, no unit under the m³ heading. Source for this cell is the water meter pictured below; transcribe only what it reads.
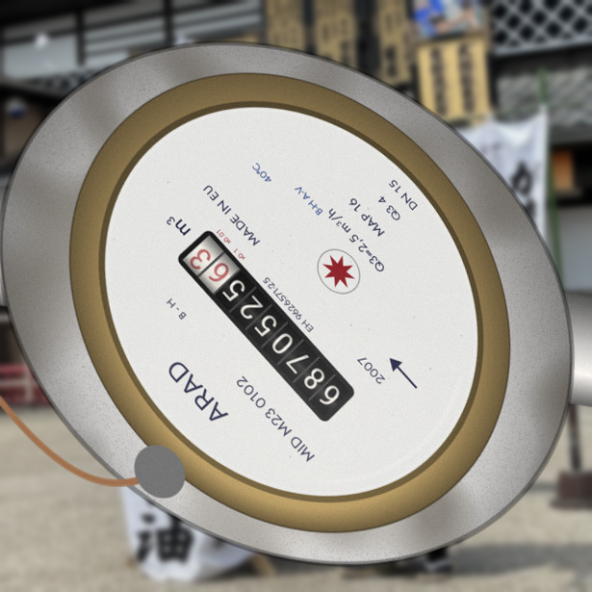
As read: 6870525.63
